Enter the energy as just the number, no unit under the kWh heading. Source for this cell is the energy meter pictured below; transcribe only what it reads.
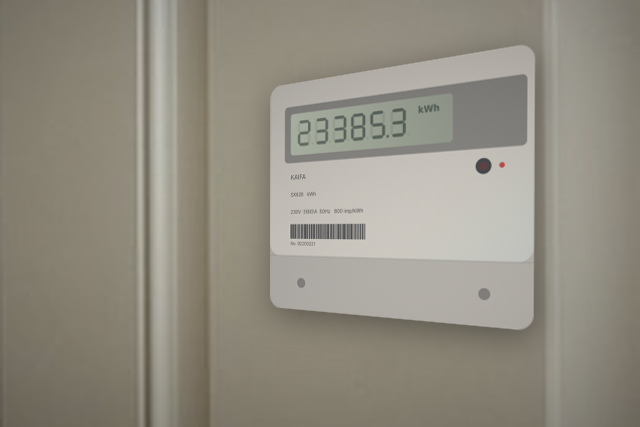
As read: 23385.3
